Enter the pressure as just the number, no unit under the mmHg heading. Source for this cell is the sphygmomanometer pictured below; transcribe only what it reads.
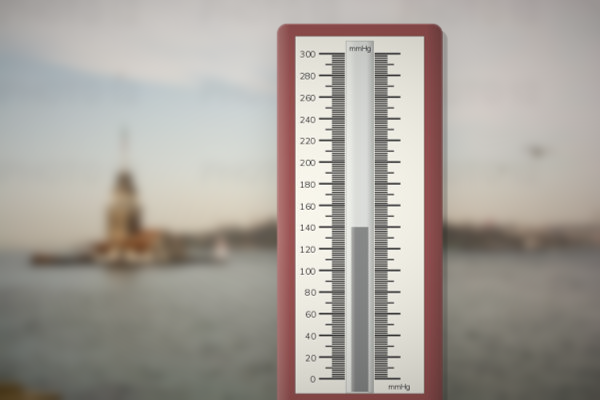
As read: 140
